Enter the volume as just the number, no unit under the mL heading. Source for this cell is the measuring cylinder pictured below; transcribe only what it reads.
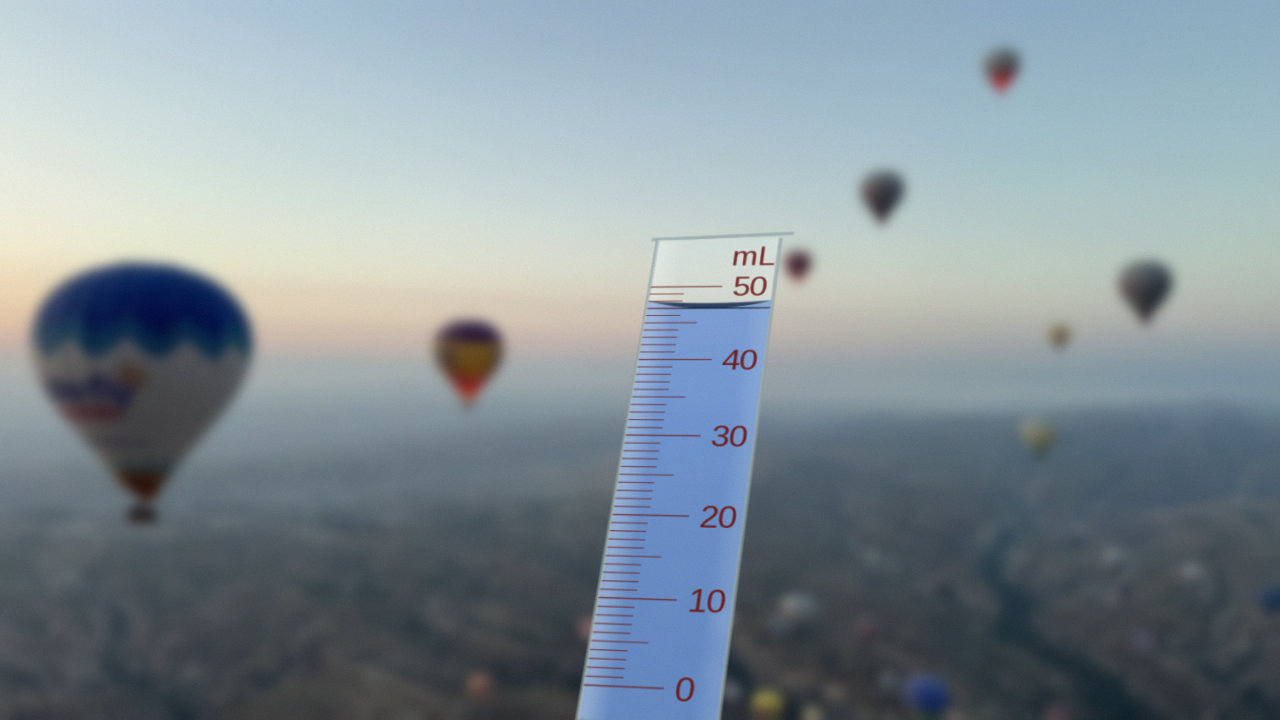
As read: 47
